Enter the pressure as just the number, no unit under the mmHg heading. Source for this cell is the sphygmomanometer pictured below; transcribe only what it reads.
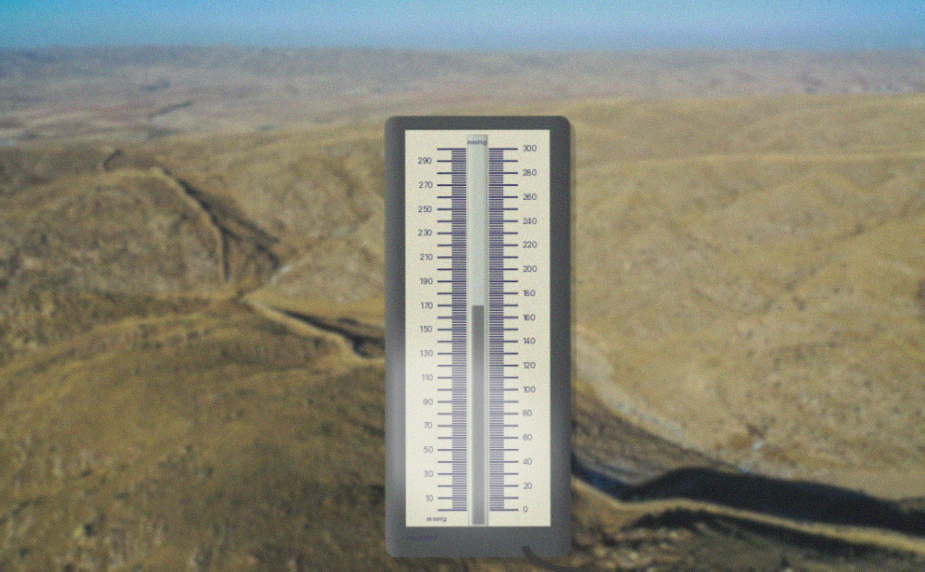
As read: 170
